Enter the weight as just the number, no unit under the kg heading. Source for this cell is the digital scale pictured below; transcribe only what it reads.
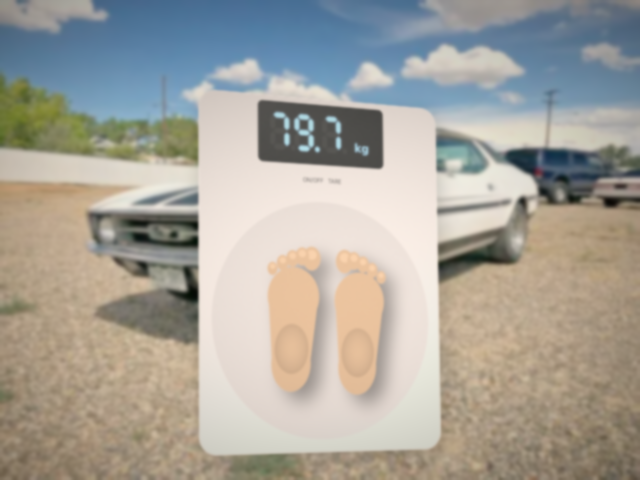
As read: 79.7
